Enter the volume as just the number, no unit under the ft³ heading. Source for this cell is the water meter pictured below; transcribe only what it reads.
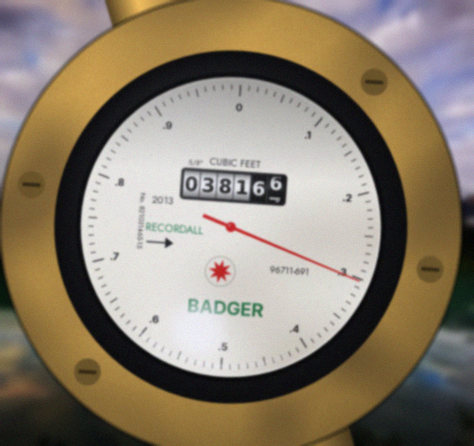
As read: 38166.30
